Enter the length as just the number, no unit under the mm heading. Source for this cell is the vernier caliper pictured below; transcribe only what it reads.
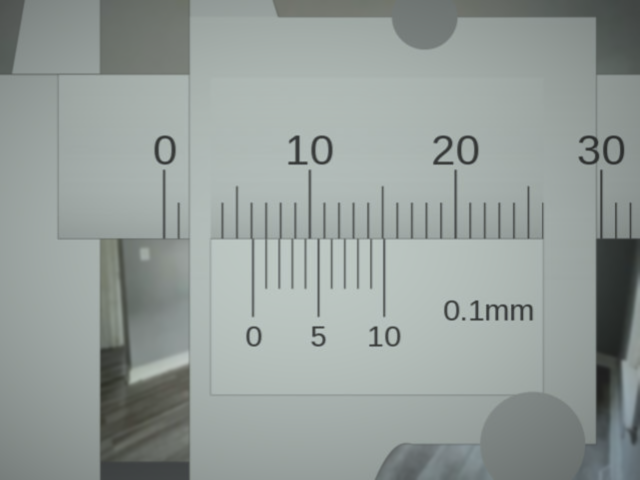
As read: 6.1
